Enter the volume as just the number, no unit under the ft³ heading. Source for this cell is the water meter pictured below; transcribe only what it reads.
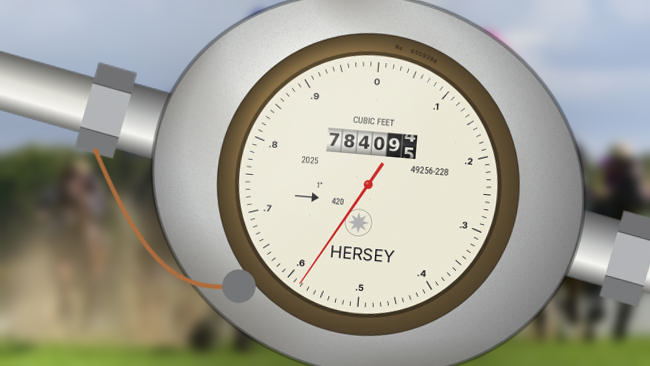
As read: 784094.58
